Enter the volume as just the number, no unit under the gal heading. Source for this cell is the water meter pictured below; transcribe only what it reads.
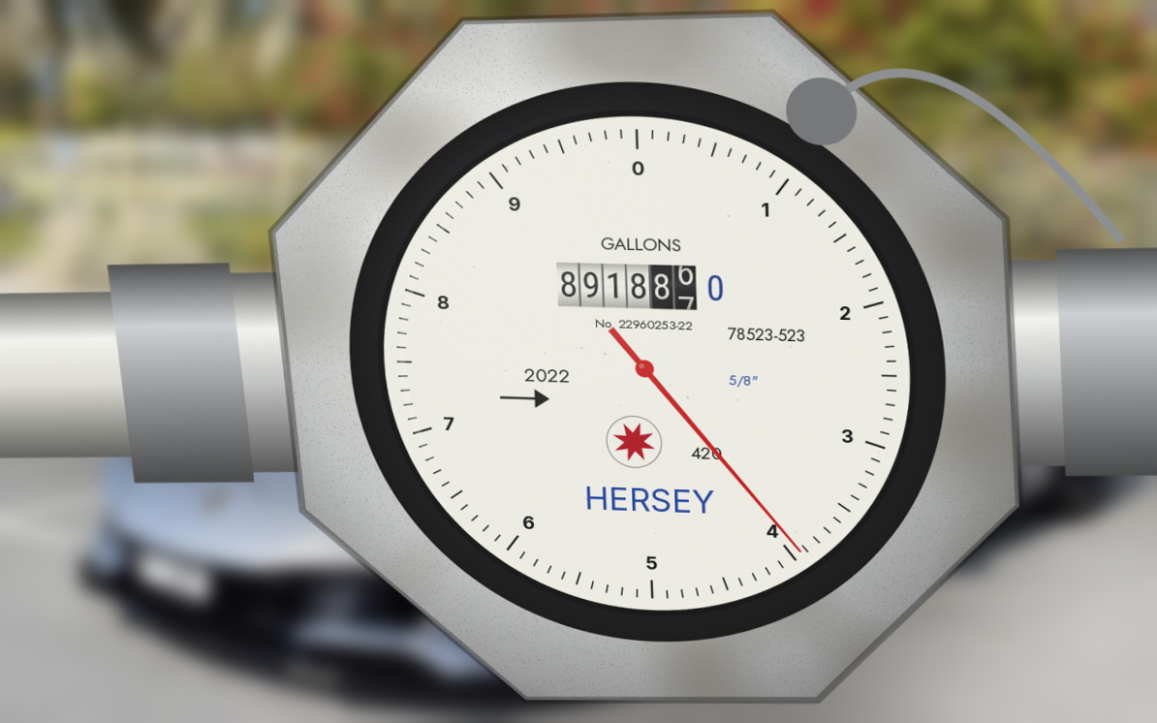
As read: 8918863.9
